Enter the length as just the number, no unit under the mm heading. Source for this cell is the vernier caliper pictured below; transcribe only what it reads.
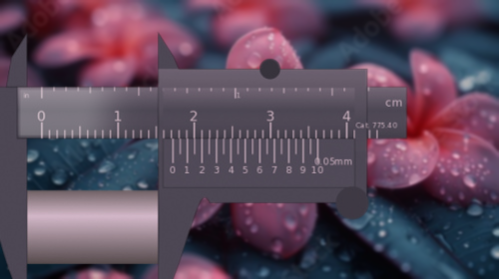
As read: 17.2
